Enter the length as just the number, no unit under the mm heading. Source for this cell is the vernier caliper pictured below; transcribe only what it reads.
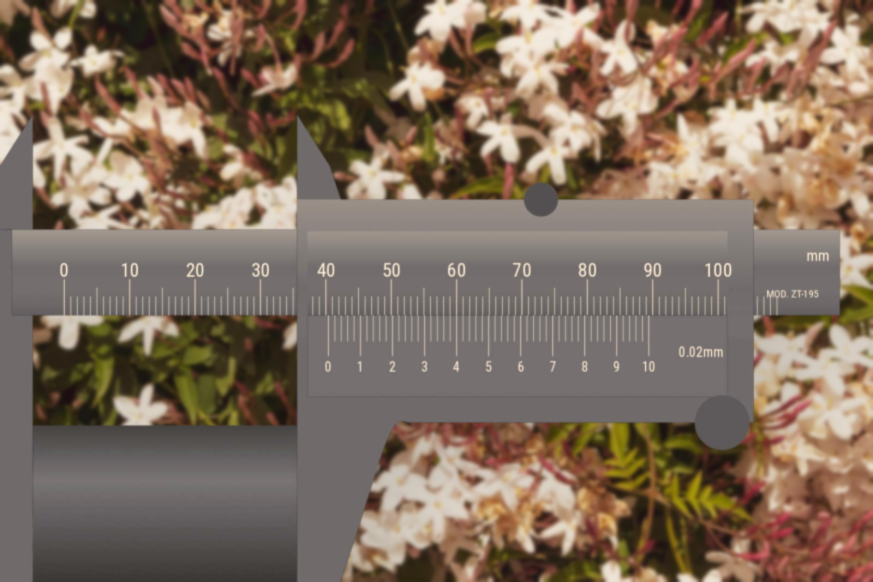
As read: 40.4
